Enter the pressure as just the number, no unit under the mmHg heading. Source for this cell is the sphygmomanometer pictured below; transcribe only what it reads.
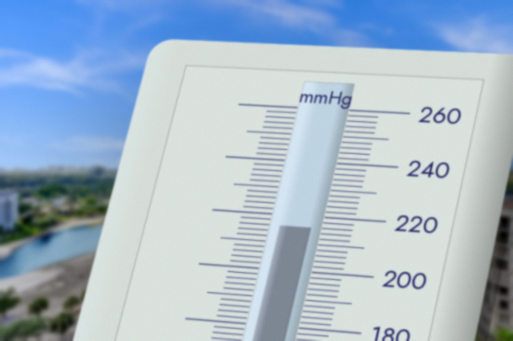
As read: 216
